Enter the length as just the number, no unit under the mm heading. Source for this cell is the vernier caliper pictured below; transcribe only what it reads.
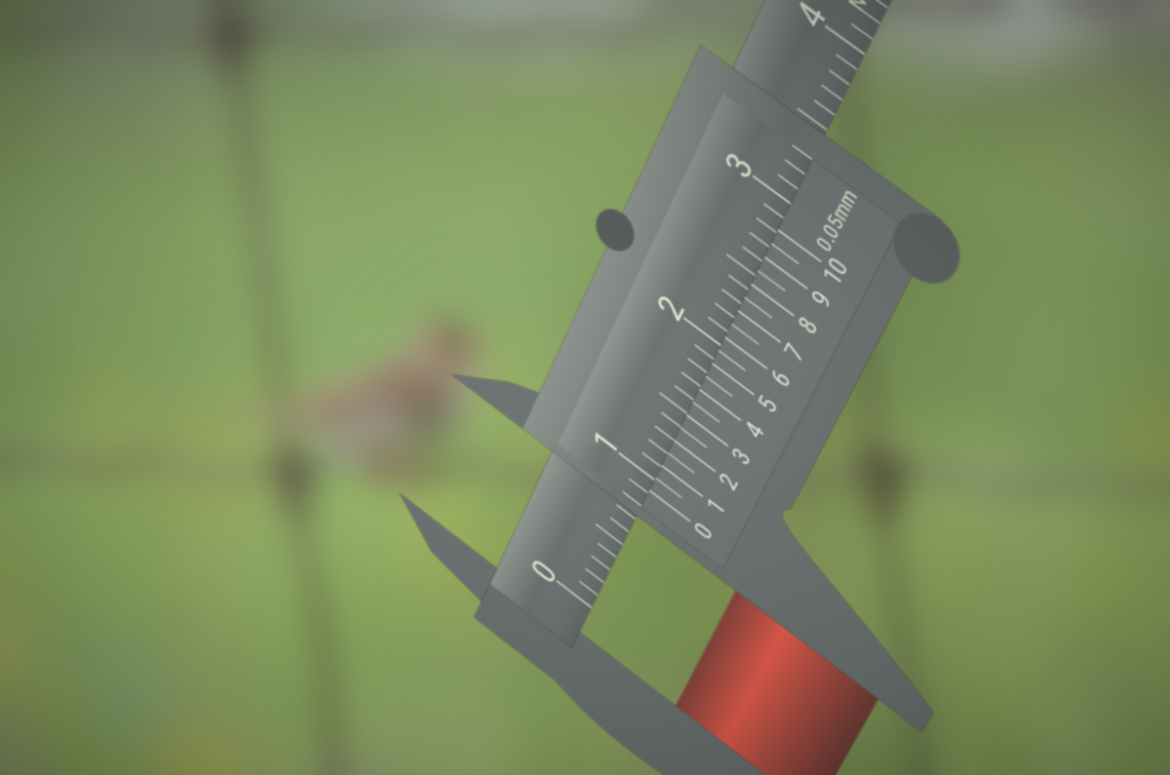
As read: 9.2
